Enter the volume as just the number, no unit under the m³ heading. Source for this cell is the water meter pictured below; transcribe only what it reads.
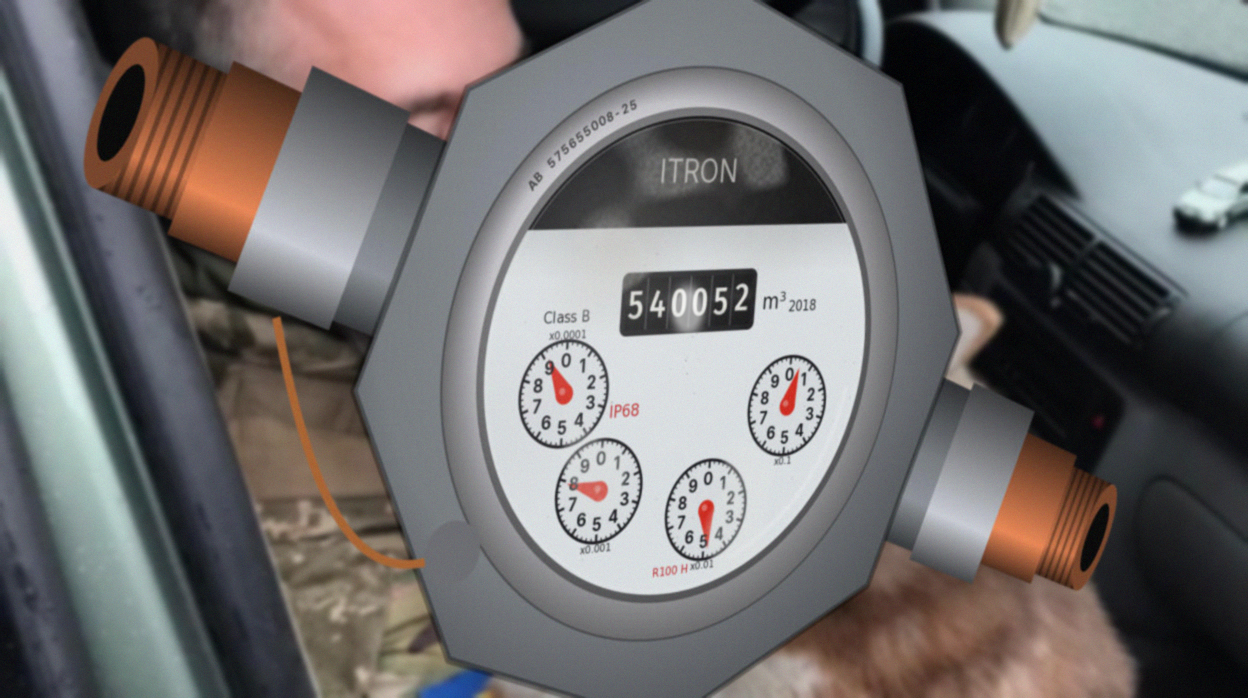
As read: 540052.0479
